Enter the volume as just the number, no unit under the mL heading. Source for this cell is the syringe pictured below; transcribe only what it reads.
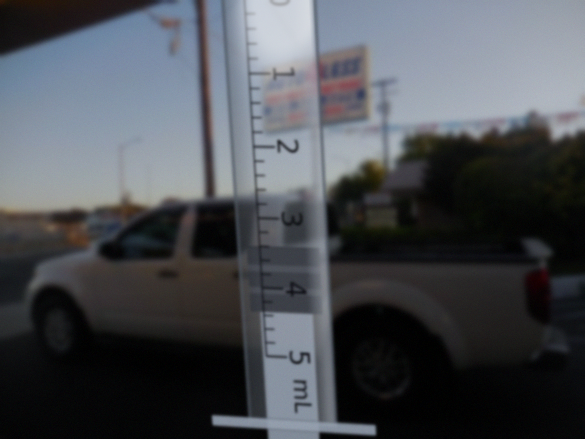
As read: 3.4
